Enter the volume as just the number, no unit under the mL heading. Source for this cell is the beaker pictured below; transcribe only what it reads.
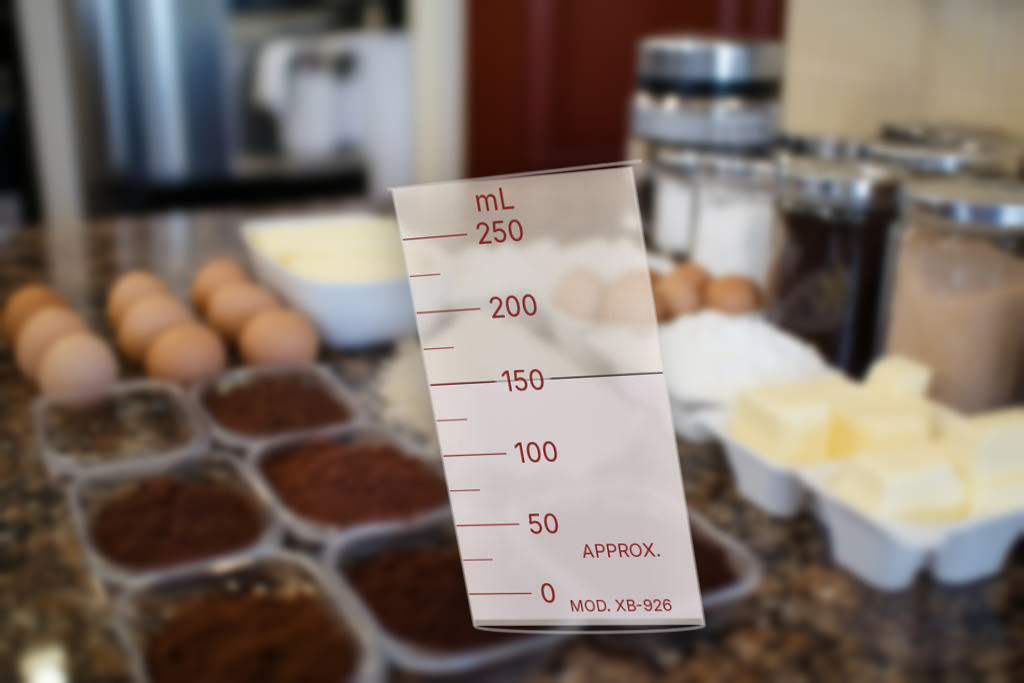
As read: 150
